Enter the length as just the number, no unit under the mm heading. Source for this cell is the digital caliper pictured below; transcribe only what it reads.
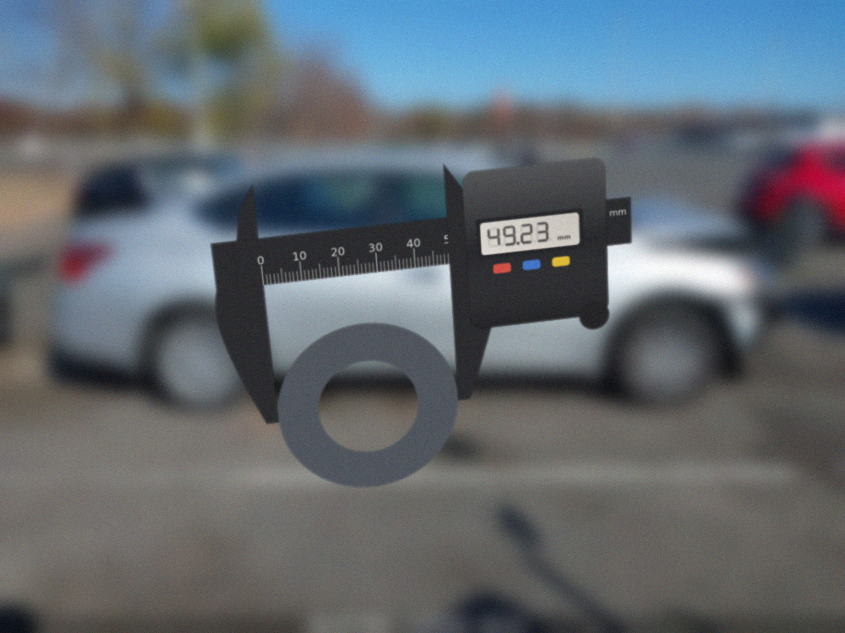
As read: 49.23
